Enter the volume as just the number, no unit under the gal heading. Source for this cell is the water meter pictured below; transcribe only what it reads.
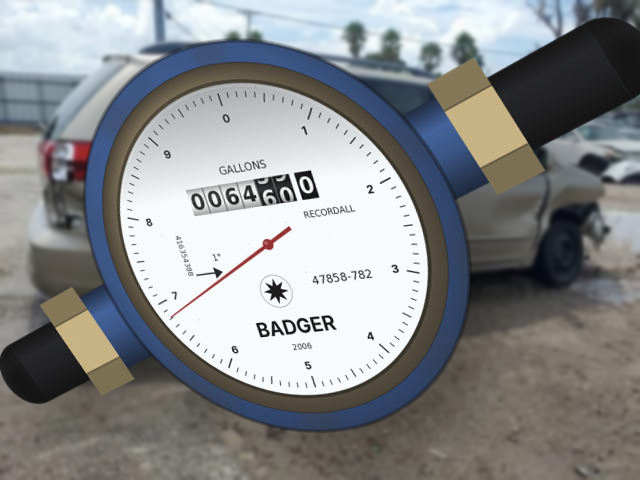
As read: 64596.8
